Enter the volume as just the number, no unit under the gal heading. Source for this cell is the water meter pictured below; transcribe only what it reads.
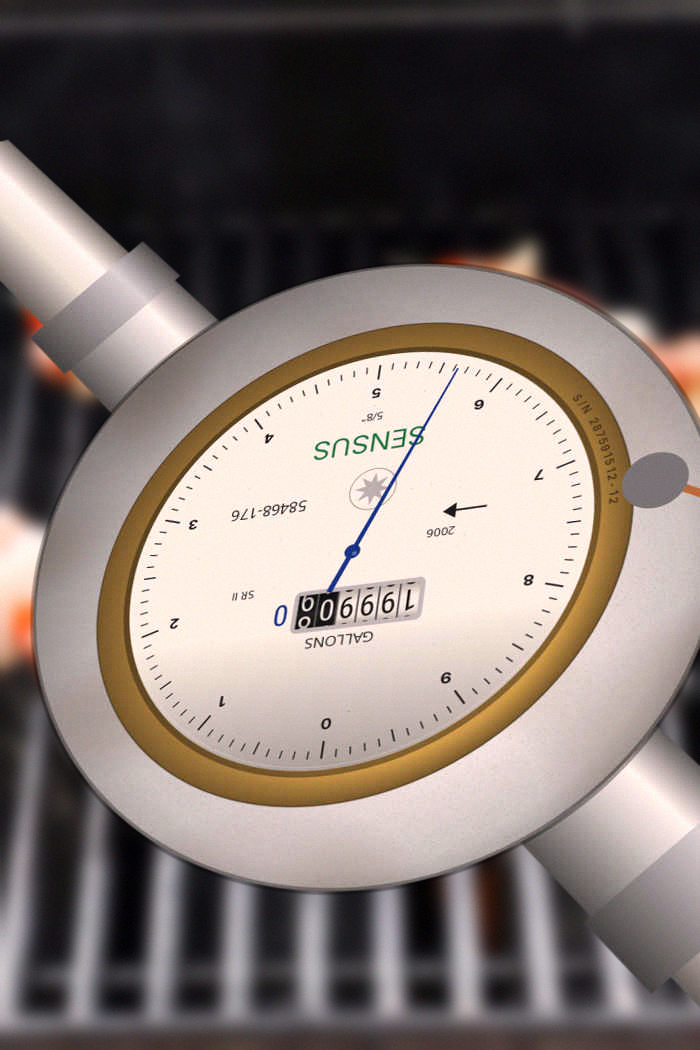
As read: 1999085.6
